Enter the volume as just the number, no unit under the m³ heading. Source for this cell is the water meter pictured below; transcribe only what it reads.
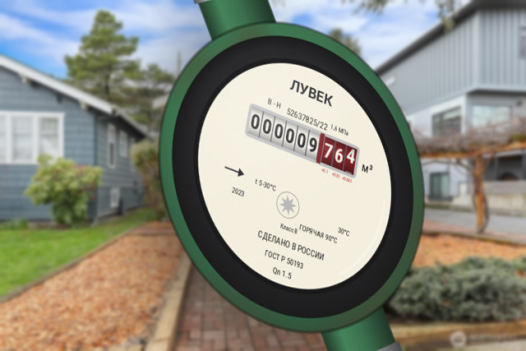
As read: 9.764
